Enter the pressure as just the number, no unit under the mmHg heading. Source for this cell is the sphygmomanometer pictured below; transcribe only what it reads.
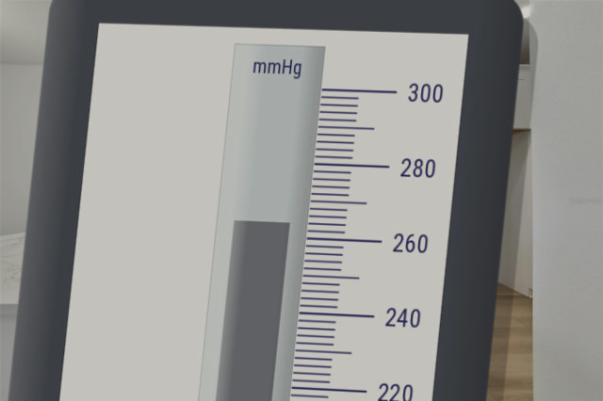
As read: 264
